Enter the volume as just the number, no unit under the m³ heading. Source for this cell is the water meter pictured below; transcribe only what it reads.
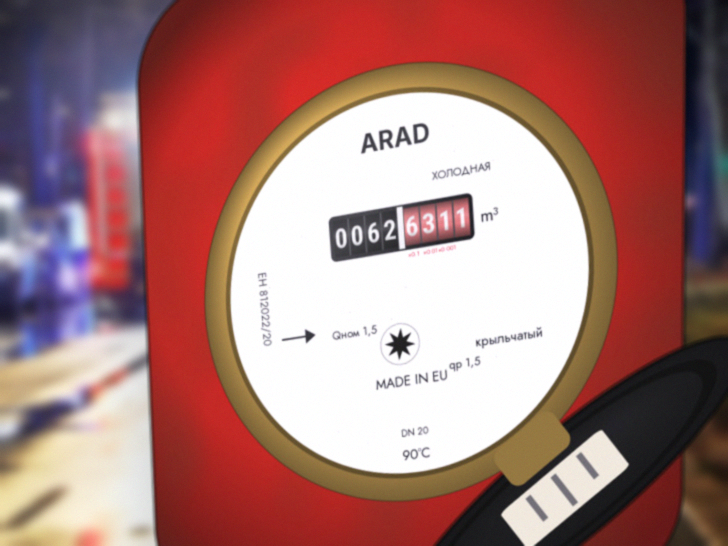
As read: 62.6311
